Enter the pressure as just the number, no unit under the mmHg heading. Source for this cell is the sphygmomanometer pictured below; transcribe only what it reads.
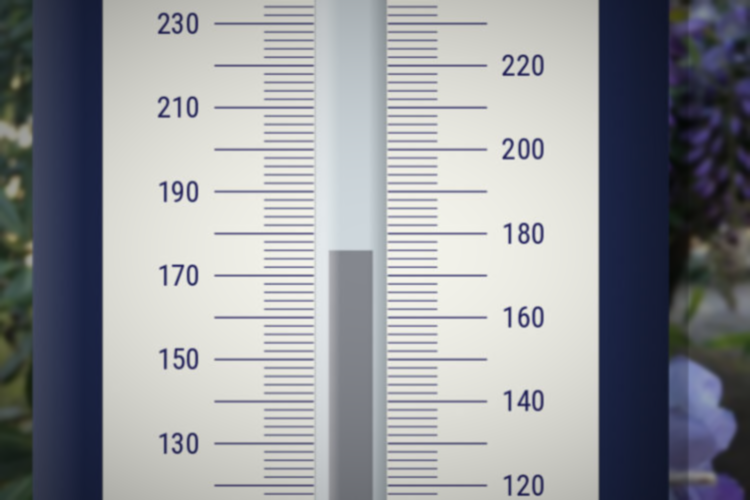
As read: 176
